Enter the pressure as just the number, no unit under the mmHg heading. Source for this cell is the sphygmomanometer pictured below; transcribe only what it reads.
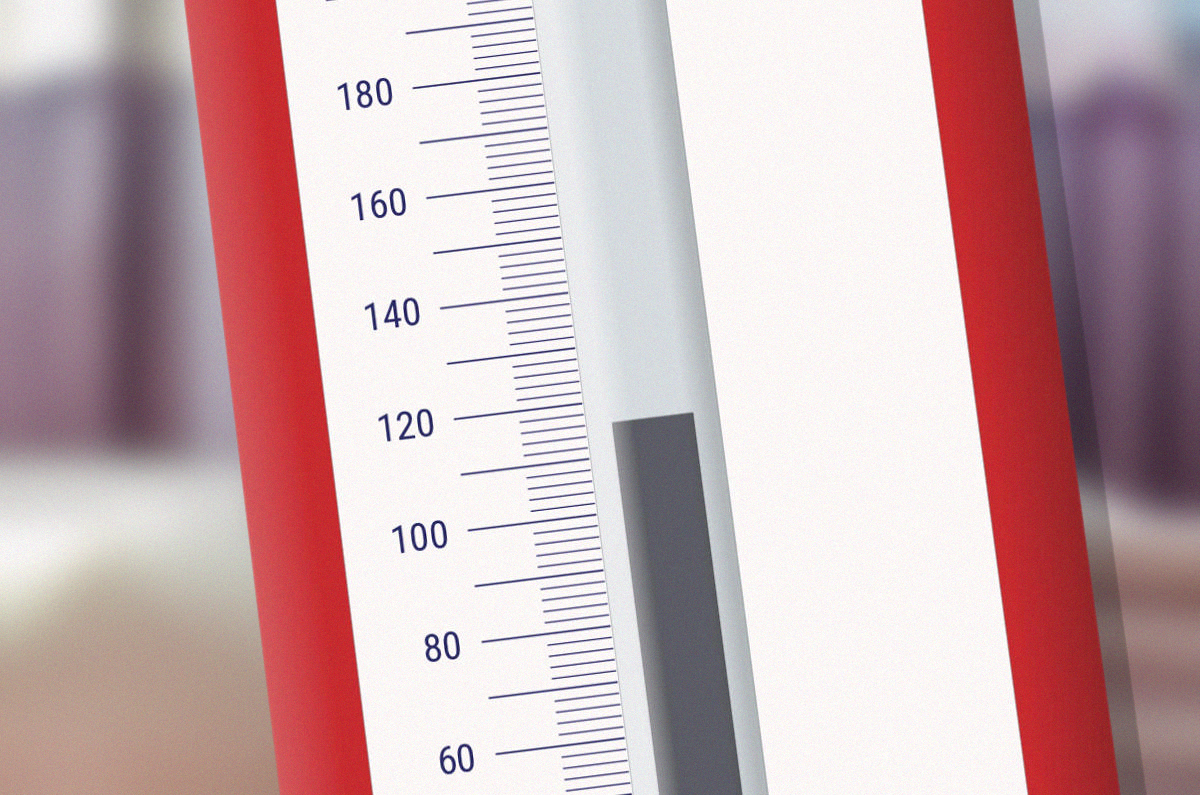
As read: 116
